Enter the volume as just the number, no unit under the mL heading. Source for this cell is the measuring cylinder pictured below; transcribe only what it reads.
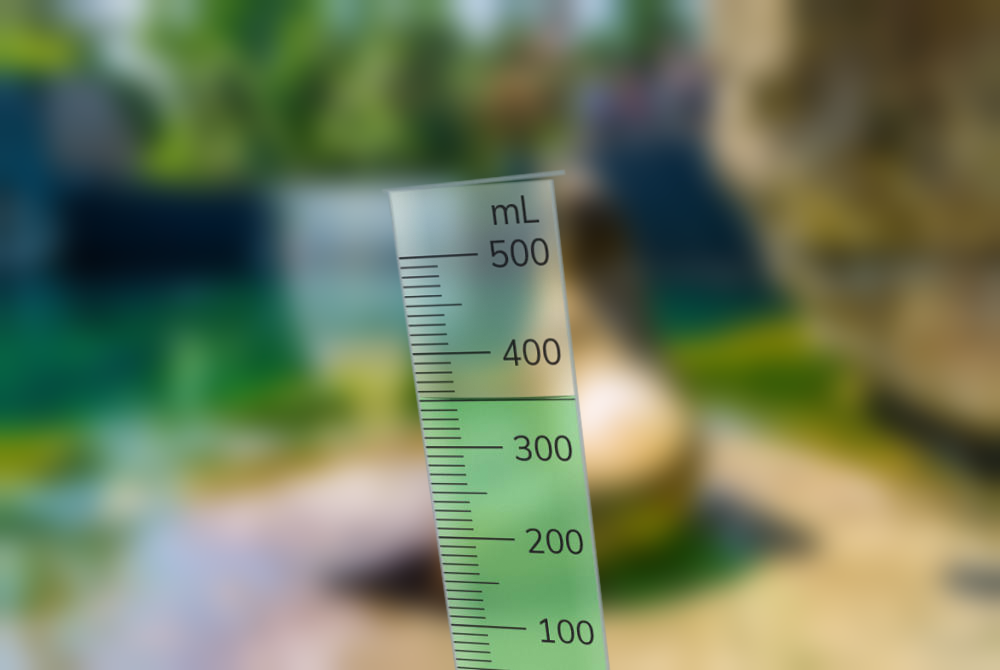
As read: 350
